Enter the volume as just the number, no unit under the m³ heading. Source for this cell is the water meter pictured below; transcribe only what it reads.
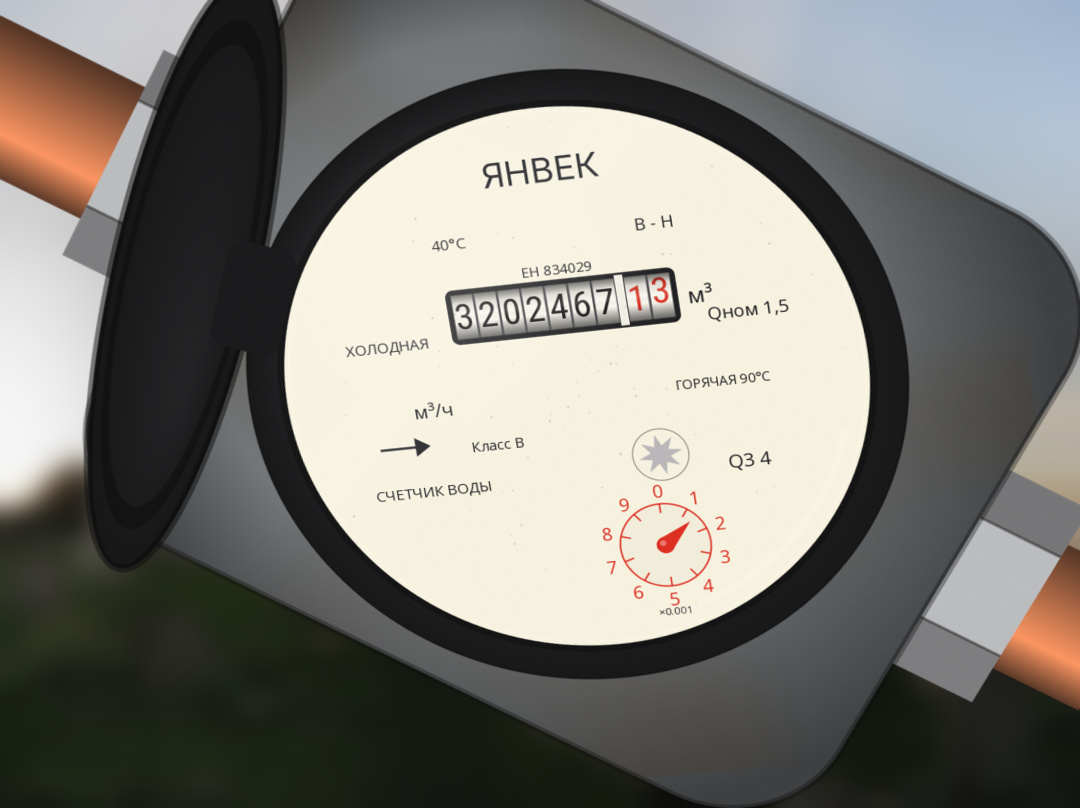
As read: 3202467.131
